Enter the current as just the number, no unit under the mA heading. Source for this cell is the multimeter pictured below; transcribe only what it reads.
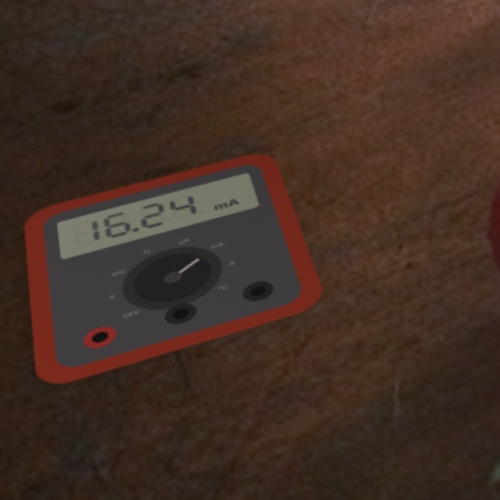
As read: 16.24
